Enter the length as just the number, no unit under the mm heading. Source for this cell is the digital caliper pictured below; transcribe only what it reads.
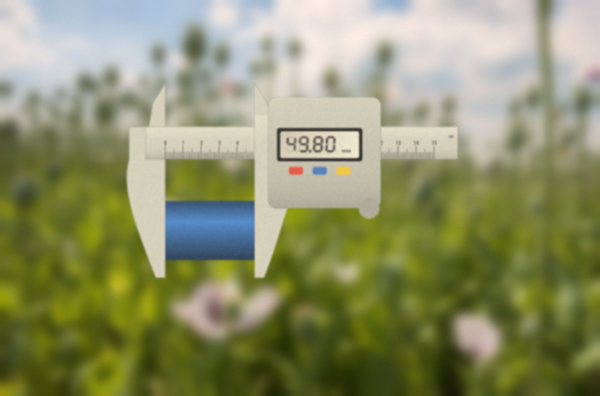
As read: 49.80
